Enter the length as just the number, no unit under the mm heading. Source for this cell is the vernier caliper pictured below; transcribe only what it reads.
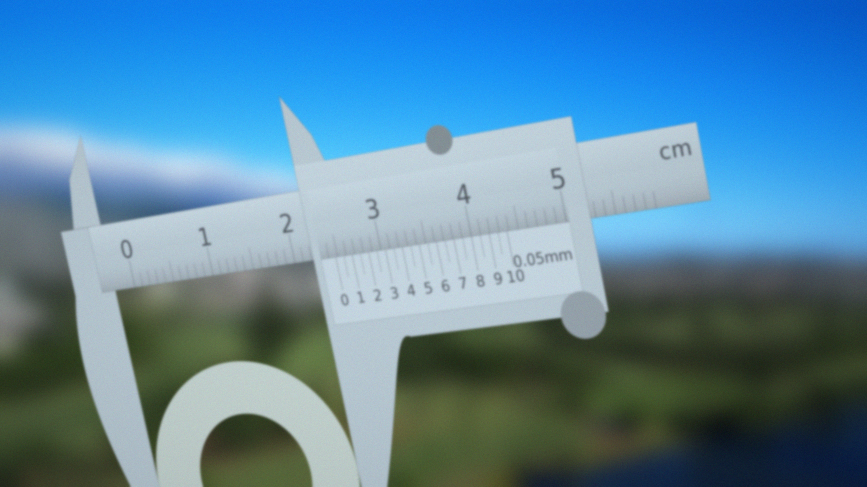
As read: 24.8
